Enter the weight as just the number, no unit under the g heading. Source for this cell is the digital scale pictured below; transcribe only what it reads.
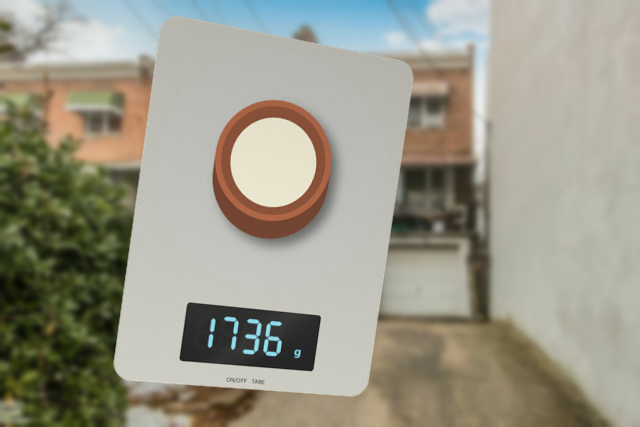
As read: 1736
